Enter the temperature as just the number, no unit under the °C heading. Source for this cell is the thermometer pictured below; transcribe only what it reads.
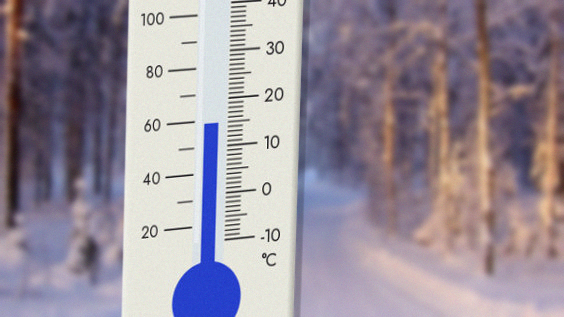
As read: 15
